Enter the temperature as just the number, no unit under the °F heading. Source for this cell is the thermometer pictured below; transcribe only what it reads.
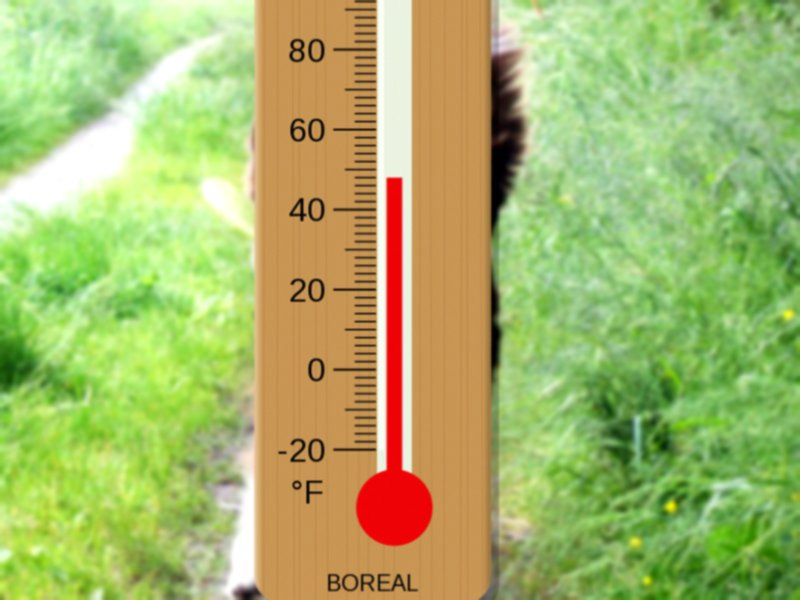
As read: 48
